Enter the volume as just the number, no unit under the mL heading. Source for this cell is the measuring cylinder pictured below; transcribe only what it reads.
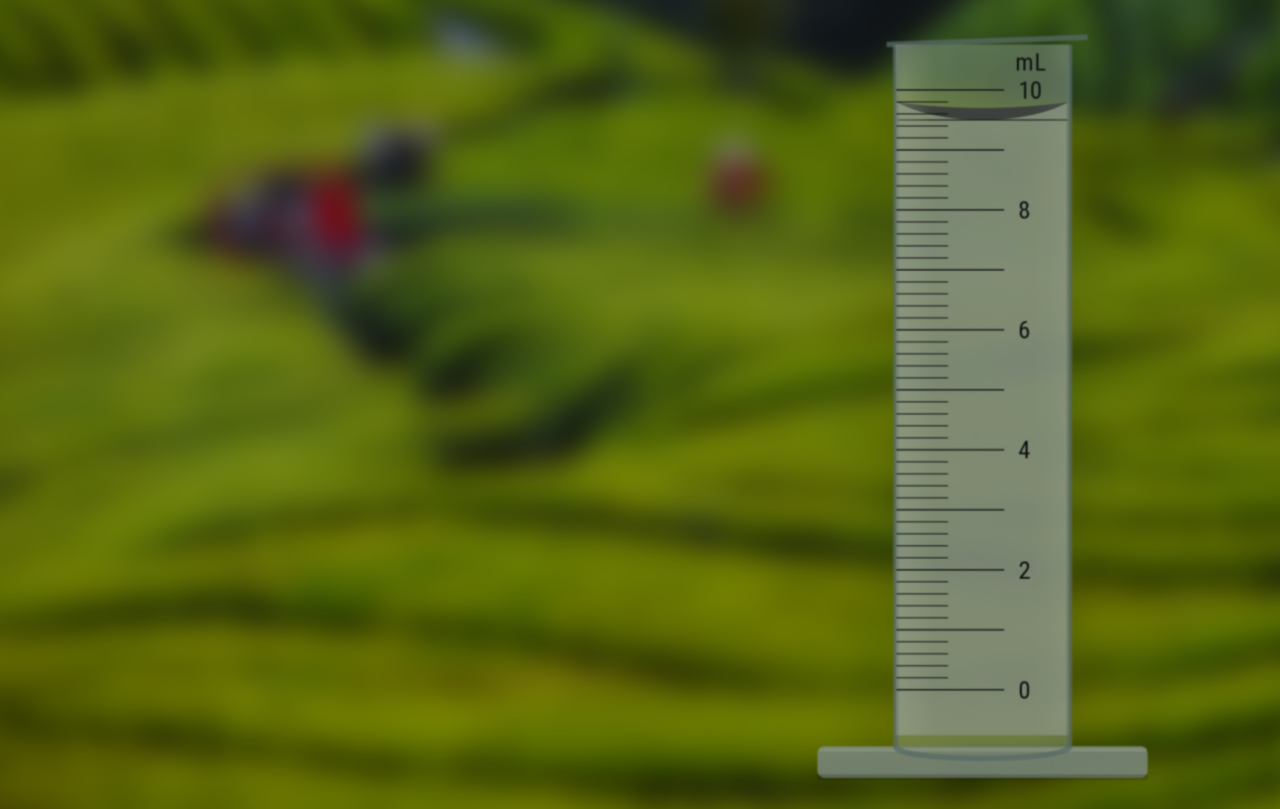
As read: 9.5
